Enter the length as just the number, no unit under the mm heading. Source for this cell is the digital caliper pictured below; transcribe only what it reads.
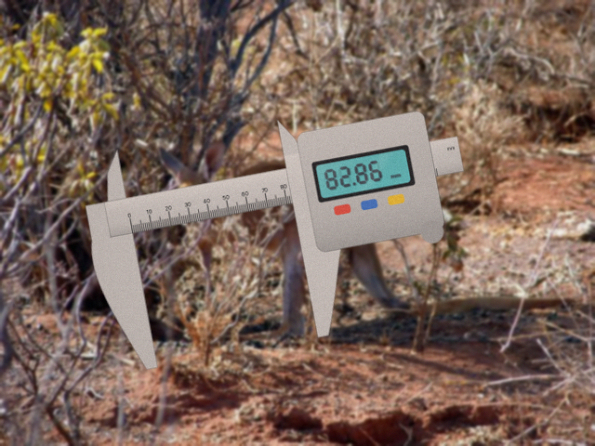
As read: 82.86
